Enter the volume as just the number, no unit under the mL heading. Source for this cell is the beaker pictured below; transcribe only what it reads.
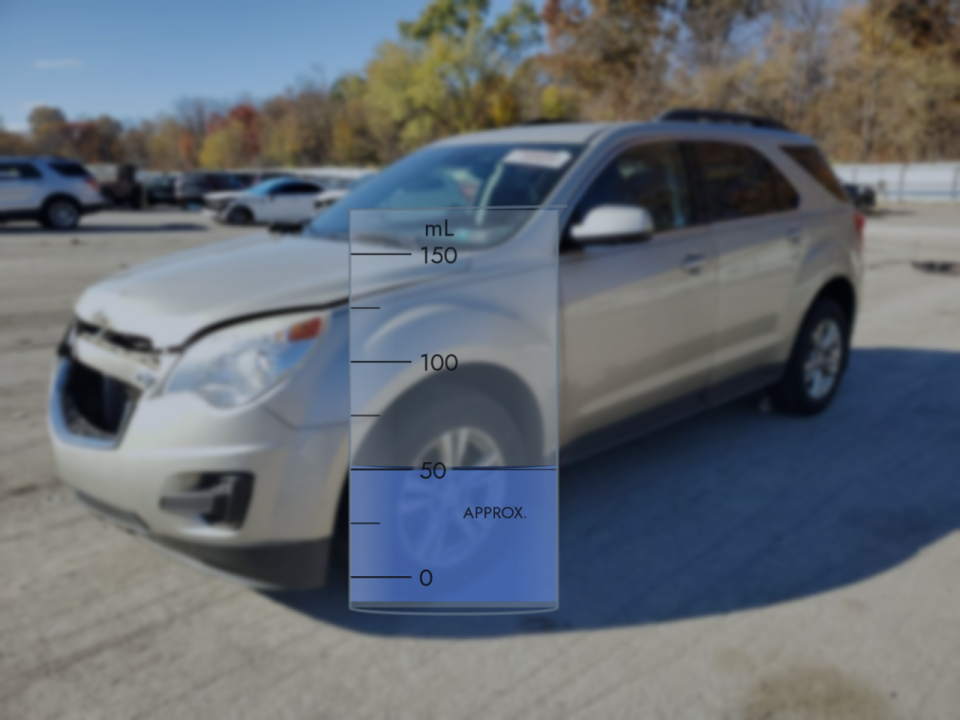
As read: 50
